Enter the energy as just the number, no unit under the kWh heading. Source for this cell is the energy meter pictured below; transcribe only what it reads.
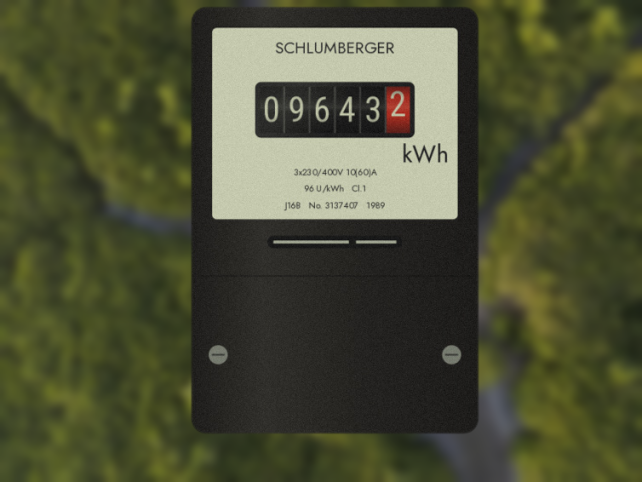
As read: 9643.2
